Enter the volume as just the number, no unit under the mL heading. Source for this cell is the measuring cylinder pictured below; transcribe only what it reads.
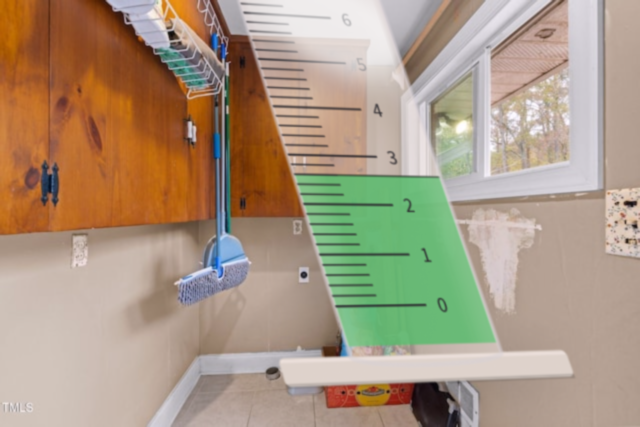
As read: 2.6
